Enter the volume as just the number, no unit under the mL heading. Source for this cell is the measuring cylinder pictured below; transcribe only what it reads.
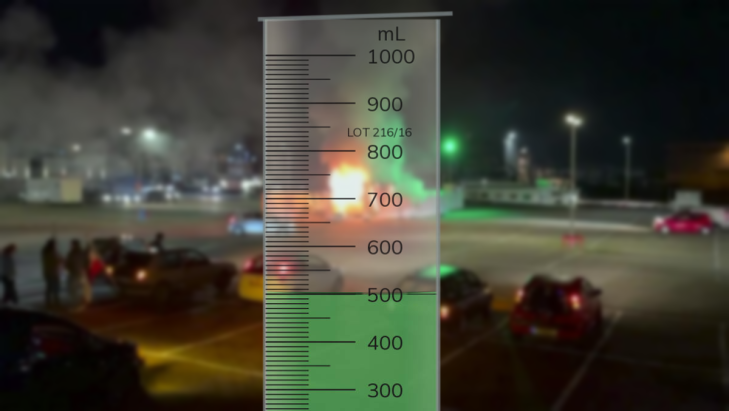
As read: 500
